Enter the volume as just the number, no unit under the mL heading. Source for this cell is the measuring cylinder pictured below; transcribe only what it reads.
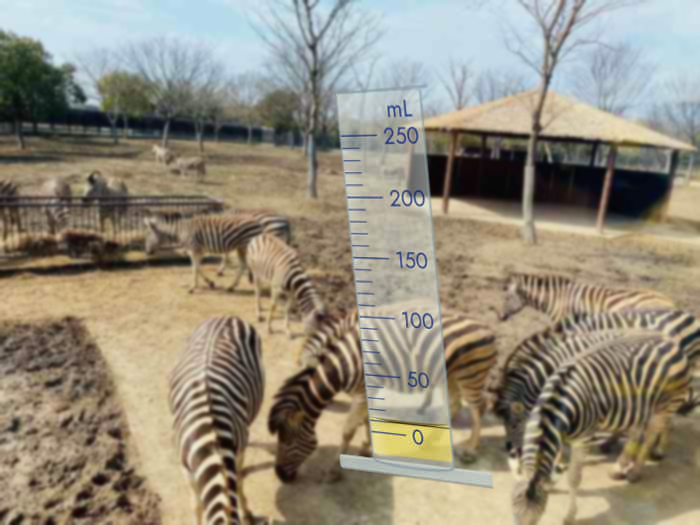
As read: 10
